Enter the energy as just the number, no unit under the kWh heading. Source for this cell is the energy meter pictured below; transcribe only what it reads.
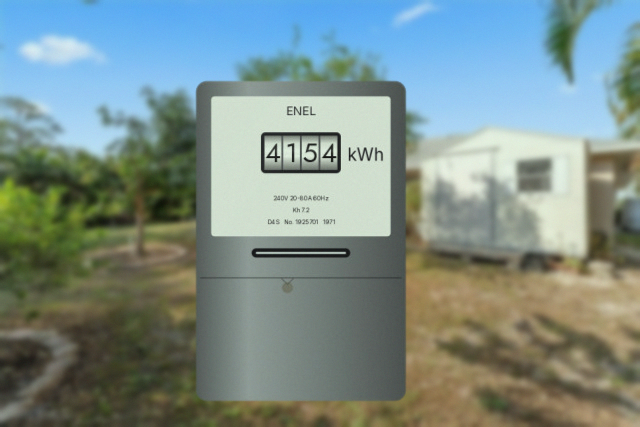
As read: 4154
